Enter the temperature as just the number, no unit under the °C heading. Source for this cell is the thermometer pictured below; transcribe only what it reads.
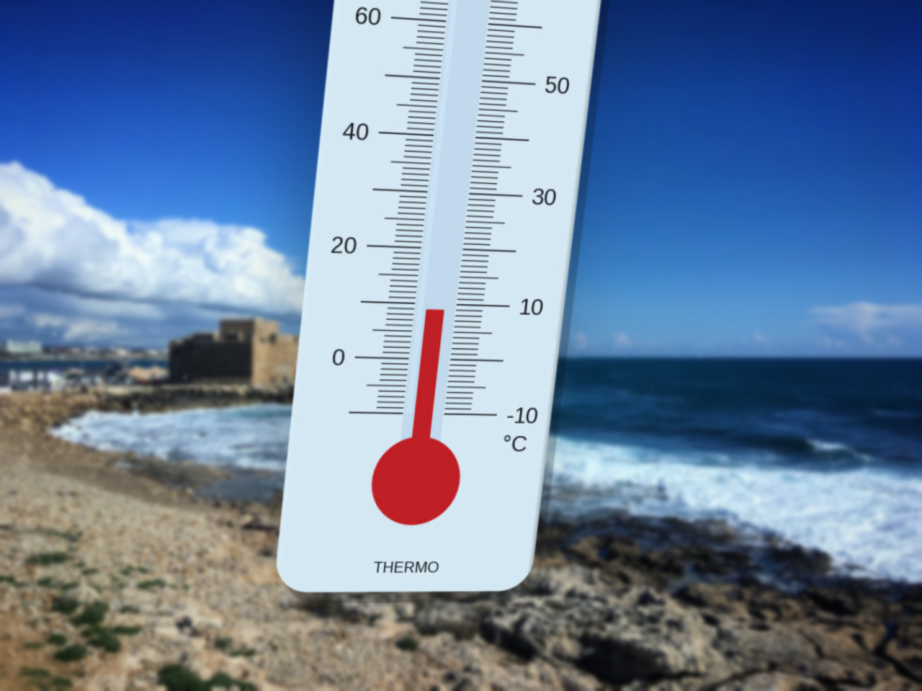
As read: 9
